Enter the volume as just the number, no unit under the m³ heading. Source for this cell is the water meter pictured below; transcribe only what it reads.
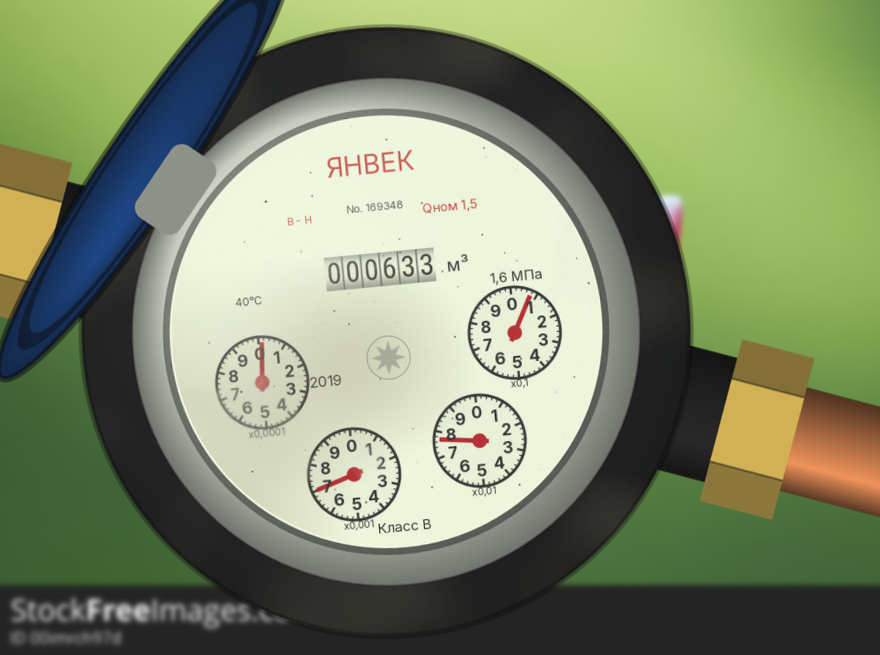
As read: 633.0770
